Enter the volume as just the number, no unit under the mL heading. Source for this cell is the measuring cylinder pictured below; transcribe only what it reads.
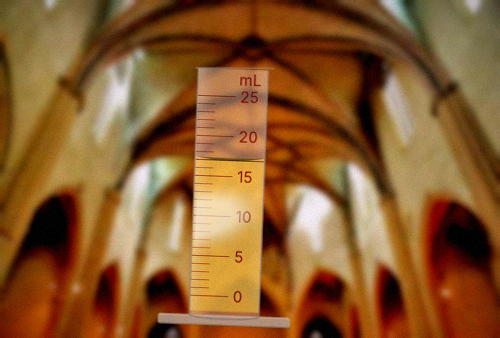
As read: 17
